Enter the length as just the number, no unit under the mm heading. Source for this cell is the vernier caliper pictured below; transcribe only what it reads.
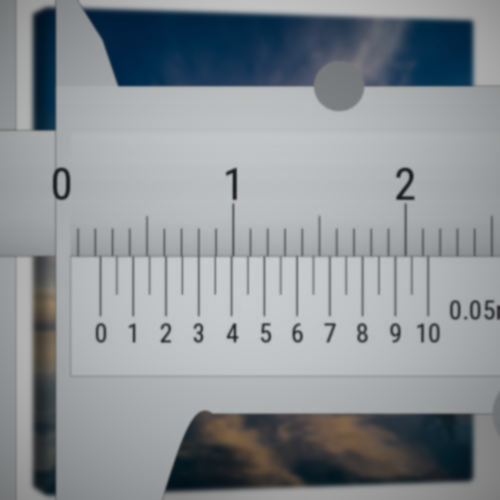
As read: 2.3
